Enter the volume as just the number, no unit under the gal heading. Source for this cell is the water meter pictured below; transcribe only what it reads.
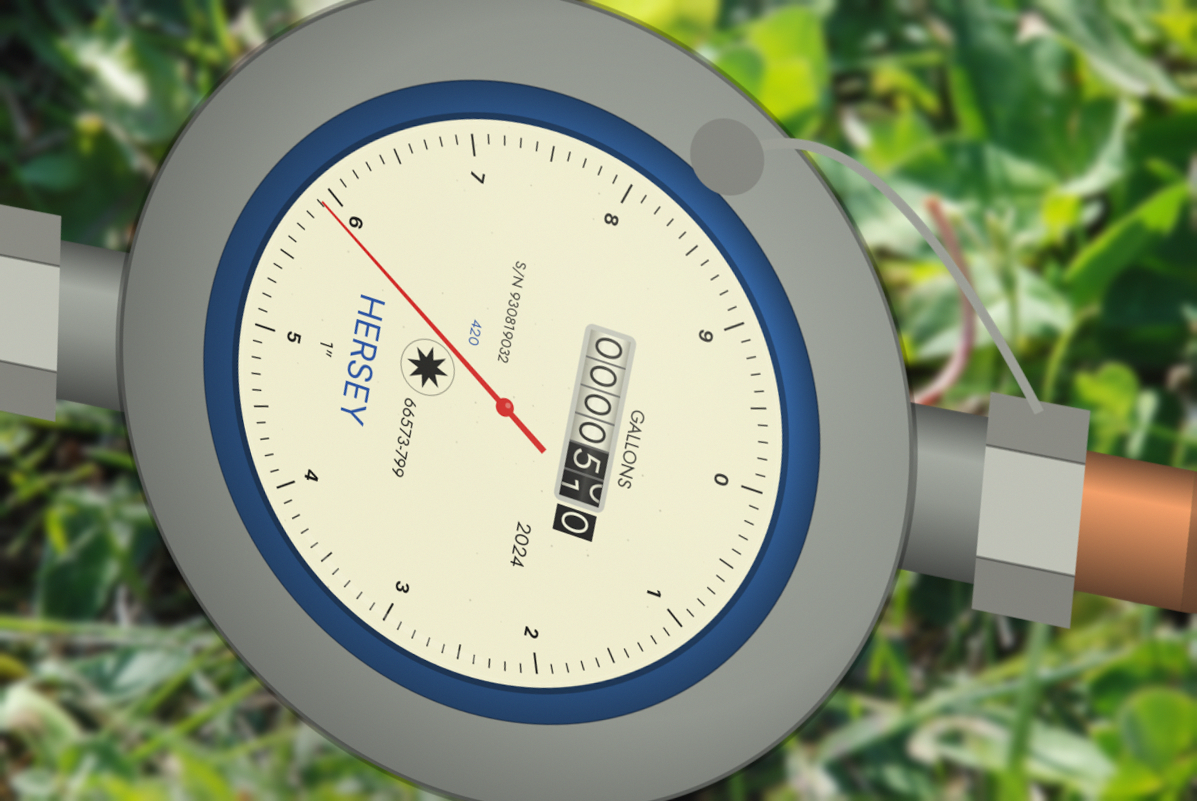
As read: 505.9
